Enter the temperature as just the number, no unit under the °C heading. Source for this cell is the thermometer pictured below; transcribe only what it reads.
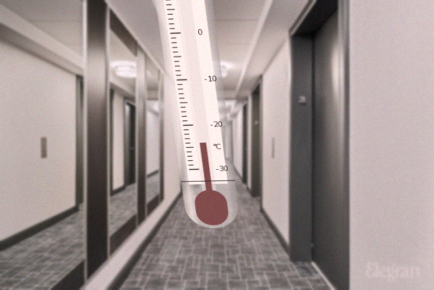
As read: -24
